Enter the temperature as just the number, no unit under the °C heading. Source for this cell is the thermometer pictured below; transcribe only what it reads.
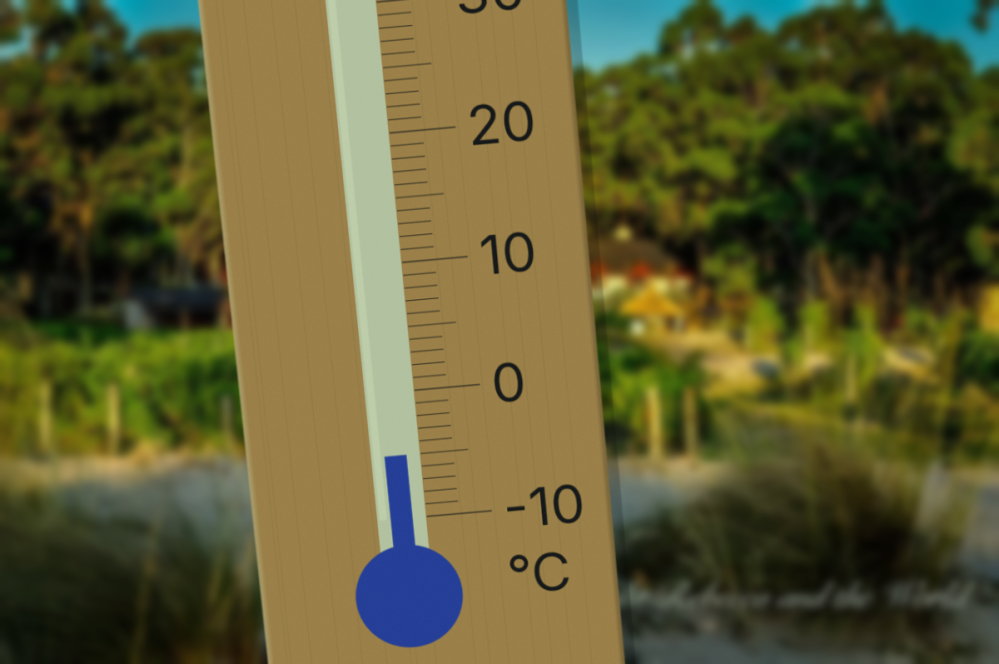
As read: -5
